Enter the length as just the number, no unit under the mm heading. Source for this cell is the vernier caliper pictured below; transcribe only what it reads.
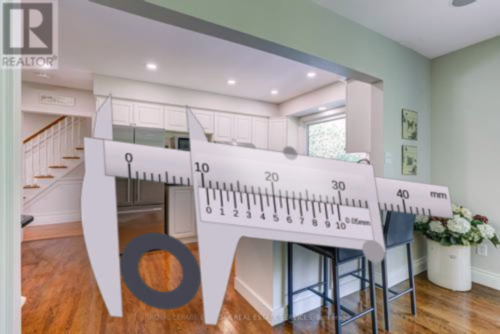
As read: 10.5
